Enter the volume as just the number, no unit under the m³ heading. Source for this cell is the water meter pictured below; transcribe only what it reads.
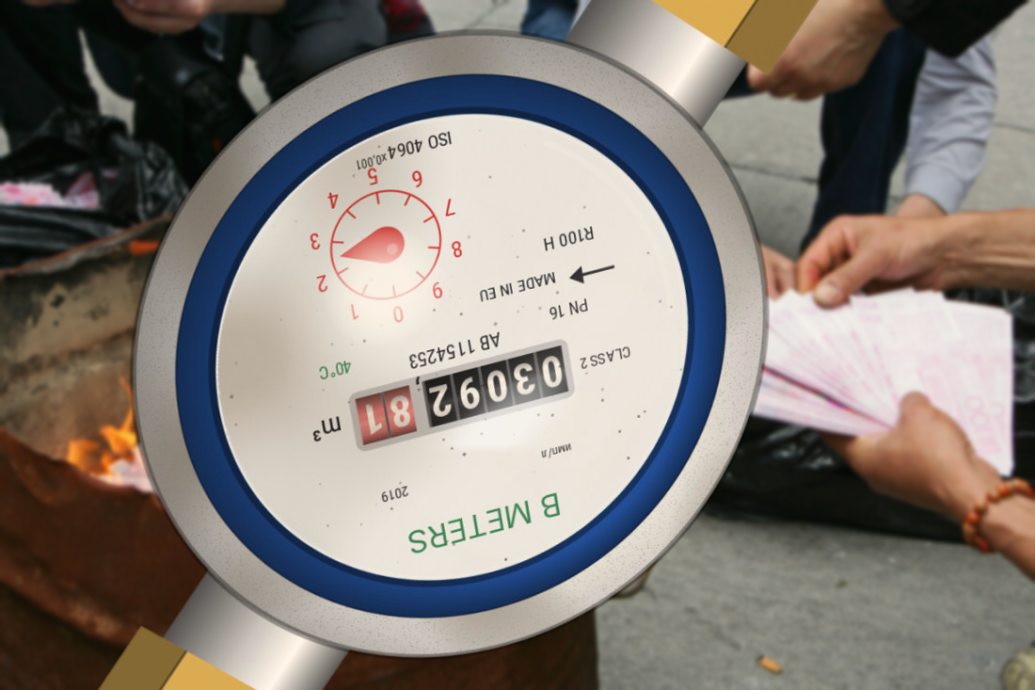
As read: 3092.812
